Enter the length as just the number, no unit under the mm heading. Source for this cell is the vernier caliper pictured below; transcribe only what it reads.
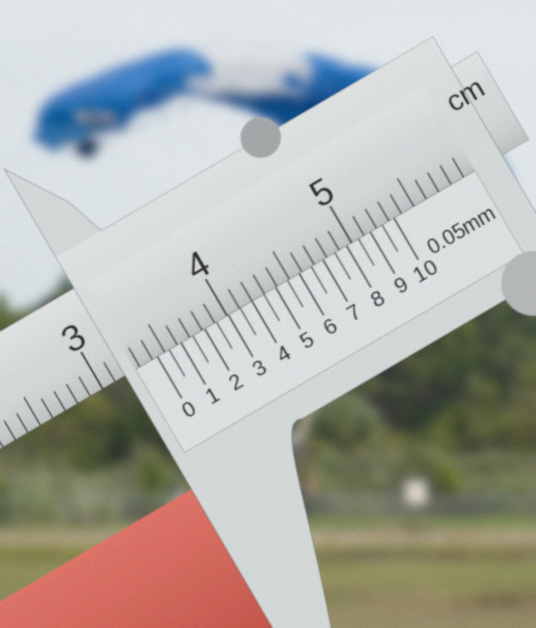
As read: 34.4
